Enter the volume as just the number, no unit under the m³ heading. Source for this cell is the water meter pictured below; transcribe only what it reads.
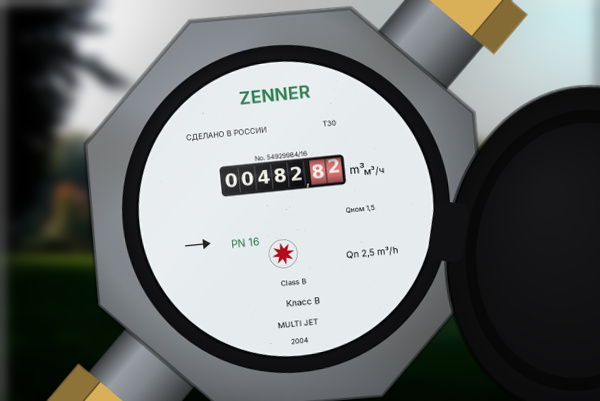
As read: 482.82
